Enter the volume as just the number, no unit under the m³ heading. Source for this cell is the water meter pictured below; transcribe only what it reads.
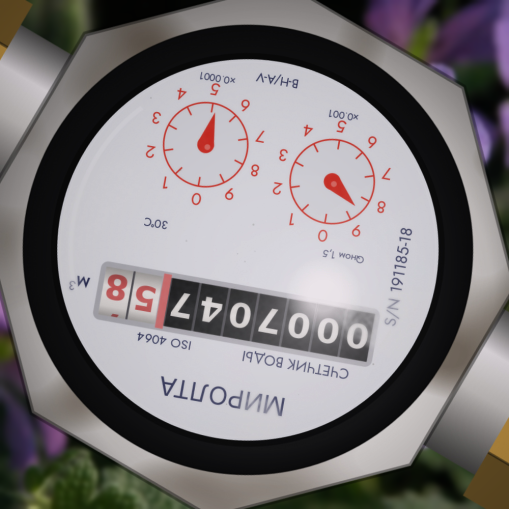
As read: 7047.5785
